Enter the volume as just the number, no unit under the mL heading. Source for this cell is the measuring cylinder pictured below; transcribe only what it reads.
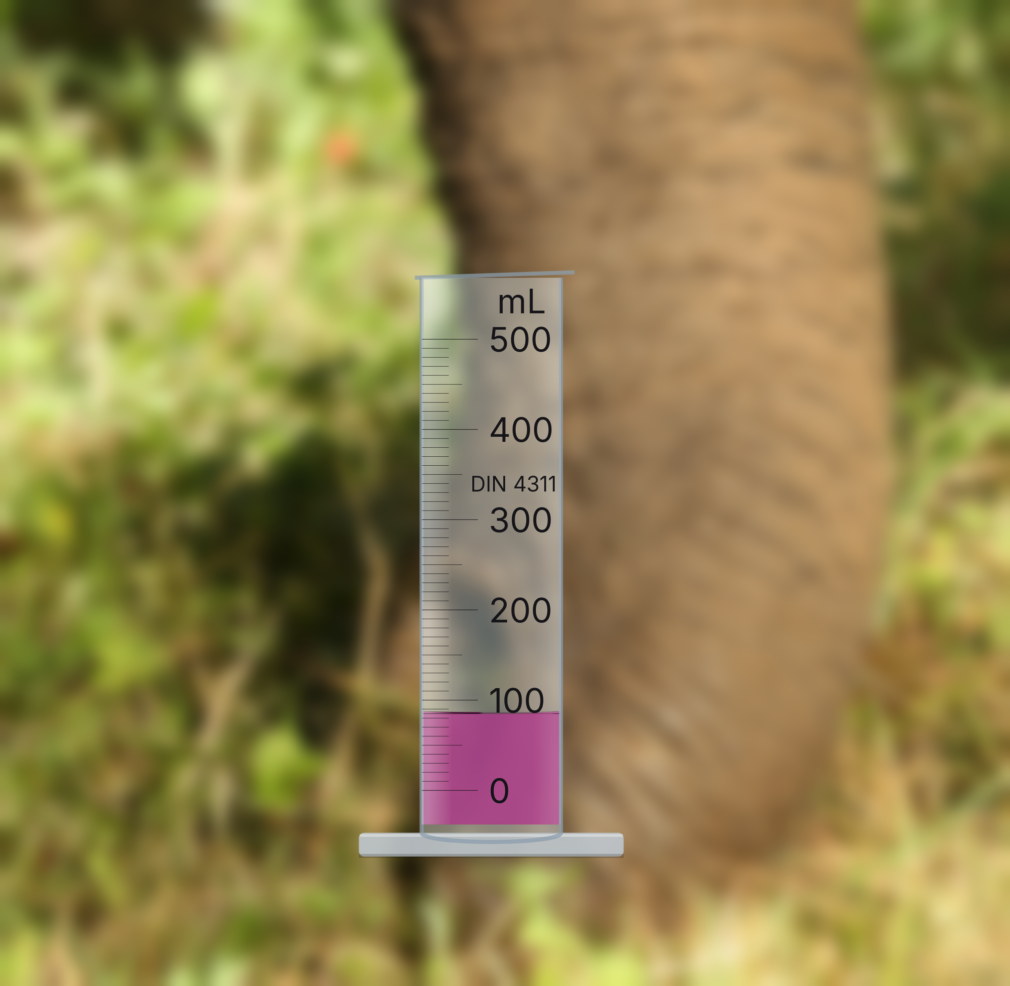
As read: 85
